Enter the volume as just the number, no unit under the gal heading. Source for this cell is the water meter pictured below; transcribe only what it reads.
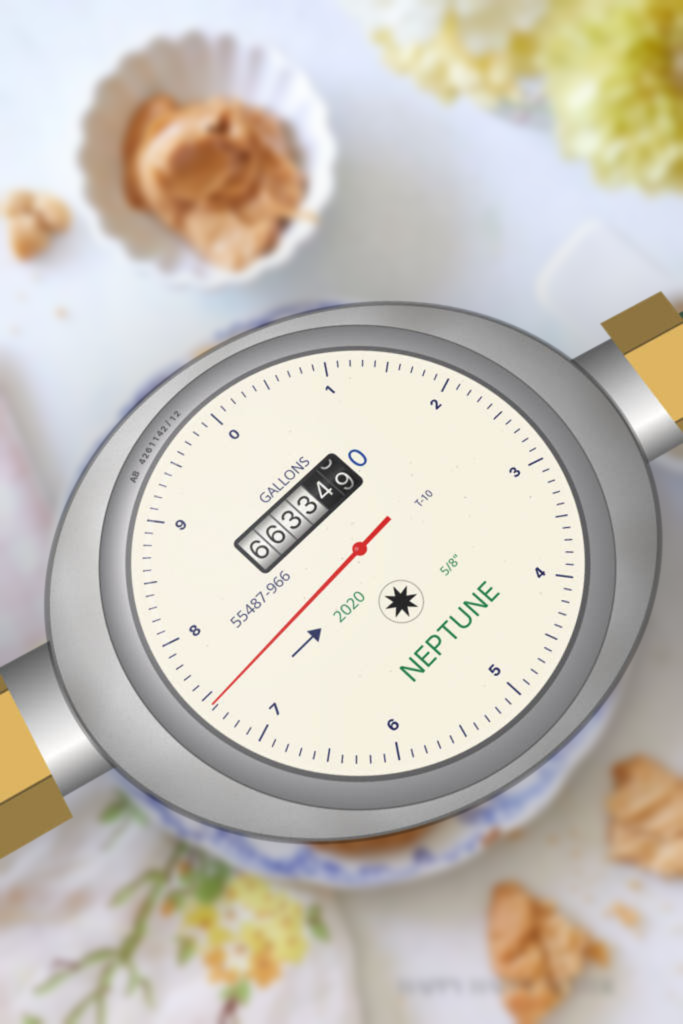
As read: 6633487.4
